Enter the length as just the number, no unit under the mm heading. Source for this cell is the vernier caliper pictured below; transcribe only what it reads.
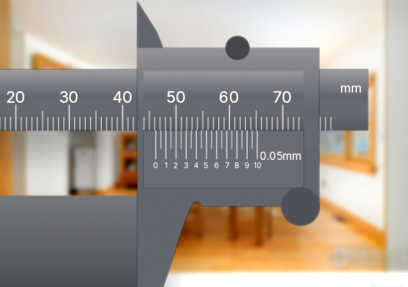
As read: 46.2
